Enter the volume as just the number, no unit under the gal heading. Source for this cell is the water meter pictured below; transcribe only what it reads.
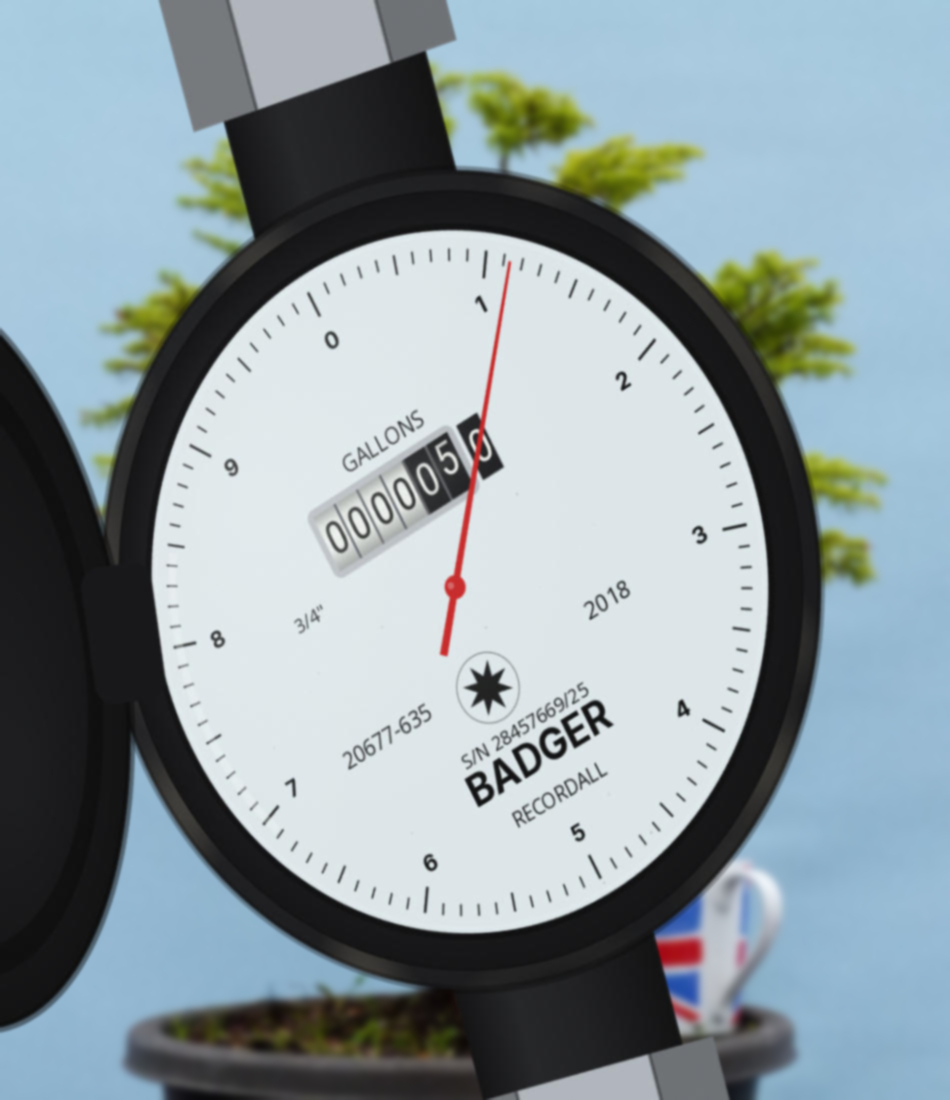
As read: 51.1
